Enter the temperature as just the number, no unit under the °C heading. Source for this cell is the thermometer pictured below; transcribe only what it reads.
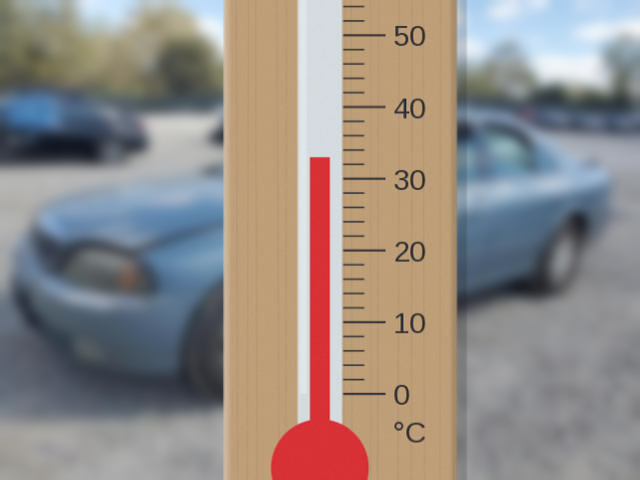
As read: 33
